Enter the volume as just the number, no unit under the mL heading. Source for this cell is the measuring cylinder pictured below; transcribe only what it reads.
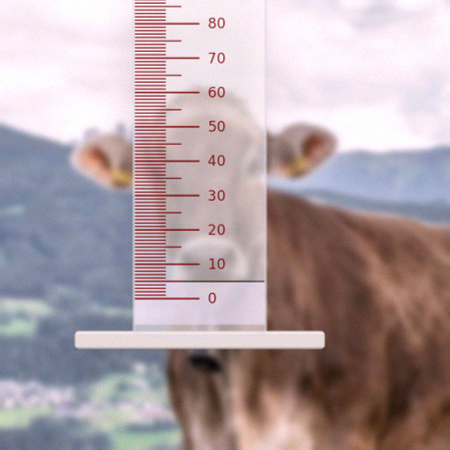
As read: 5
